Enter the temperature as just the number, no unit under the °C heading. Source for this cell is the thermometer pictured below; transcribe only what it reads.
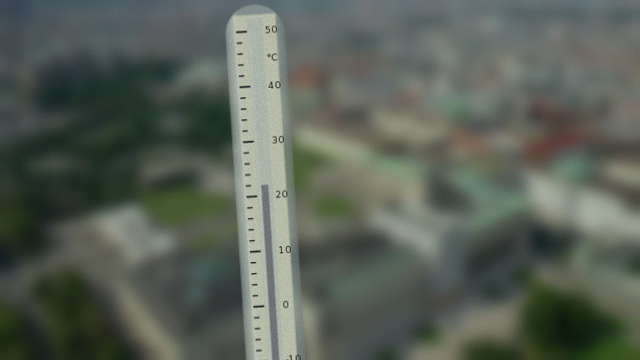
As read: 22
